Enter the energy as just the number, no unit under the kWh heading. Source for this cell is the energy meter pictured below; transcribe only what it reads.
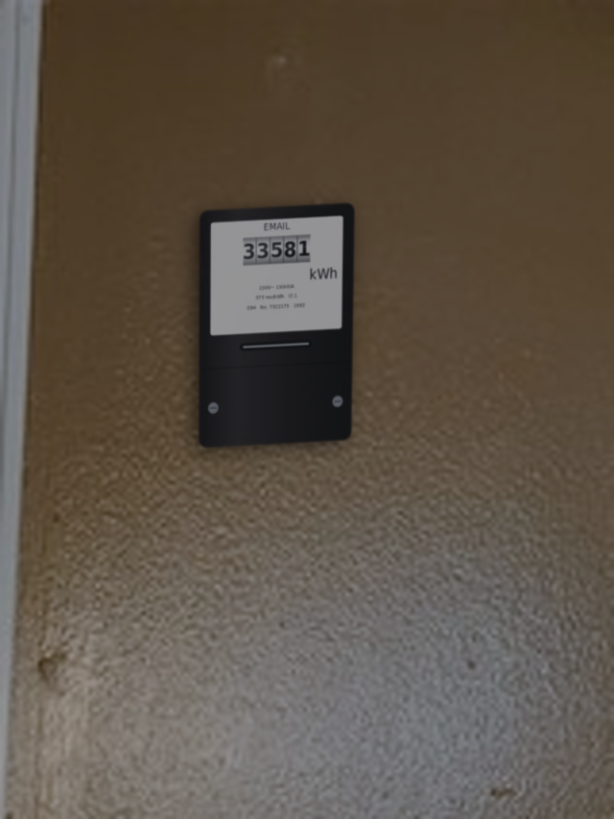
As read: 33581
